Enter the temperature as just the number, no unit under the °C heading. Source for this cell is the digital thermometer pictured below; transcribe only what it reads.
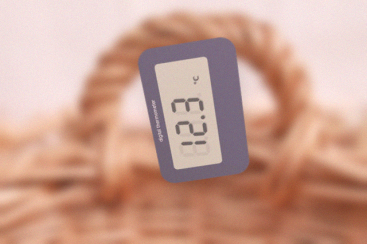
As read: 12.3
